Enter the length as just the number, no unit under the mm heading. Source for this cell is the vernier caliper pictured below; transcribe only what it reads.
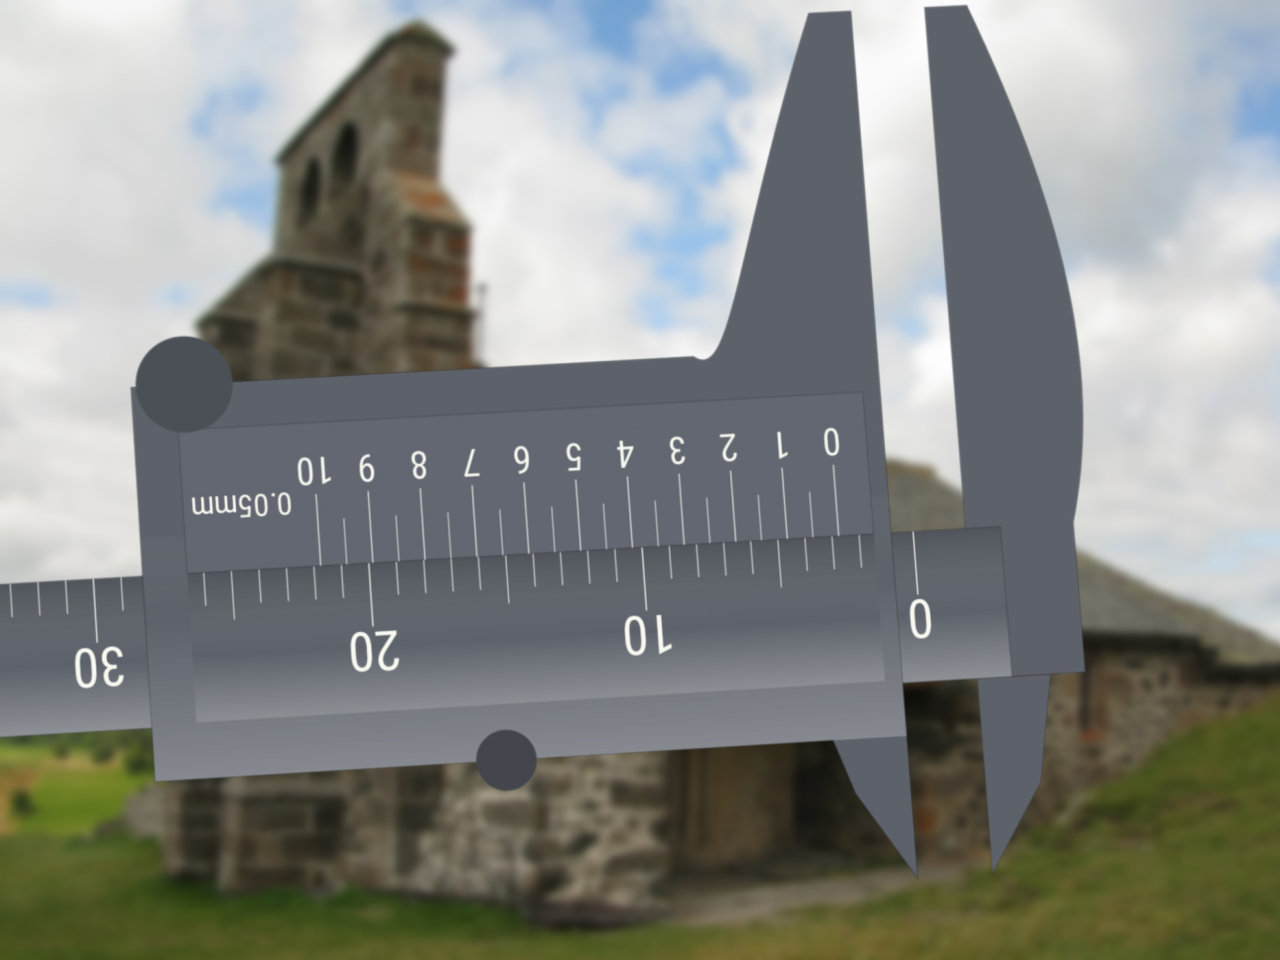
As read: 2.75
